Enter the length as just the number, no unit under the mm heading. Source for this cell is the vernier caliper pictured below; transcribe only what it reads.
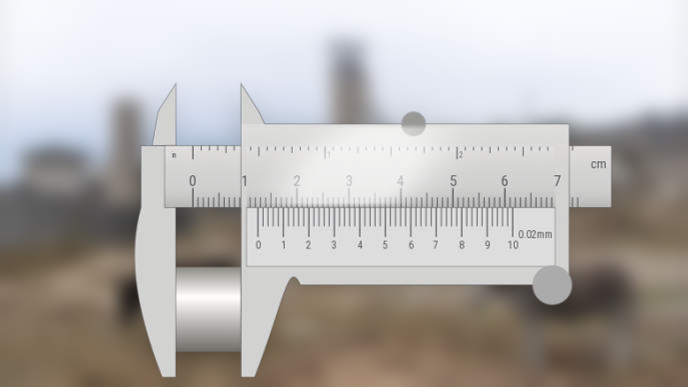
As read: 12.5
